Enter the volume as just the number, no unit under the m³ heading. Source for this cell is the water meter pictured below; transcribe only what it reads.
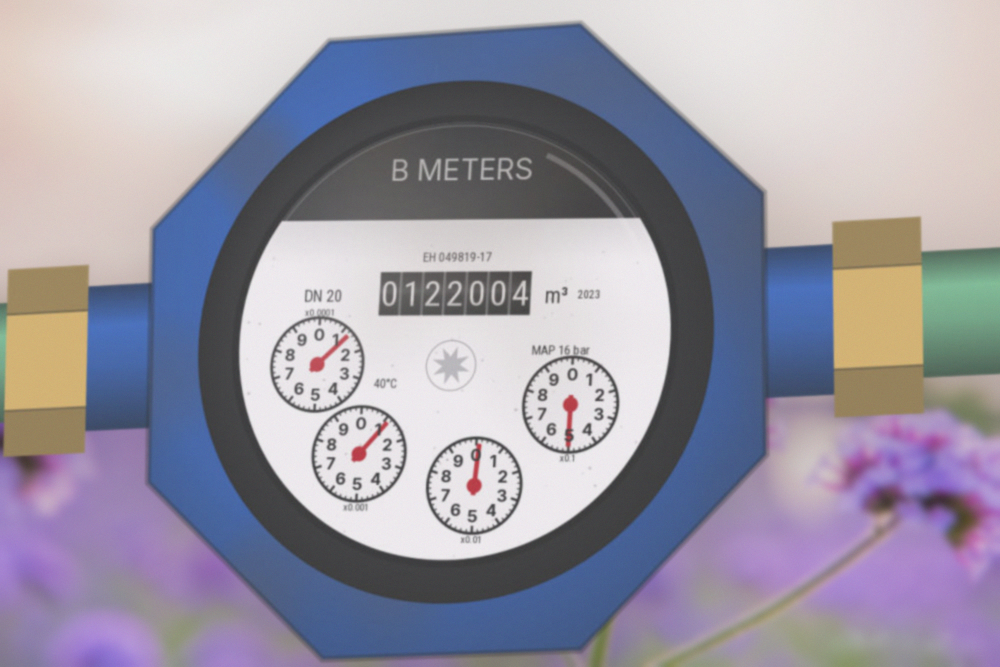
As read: 122004.5011
